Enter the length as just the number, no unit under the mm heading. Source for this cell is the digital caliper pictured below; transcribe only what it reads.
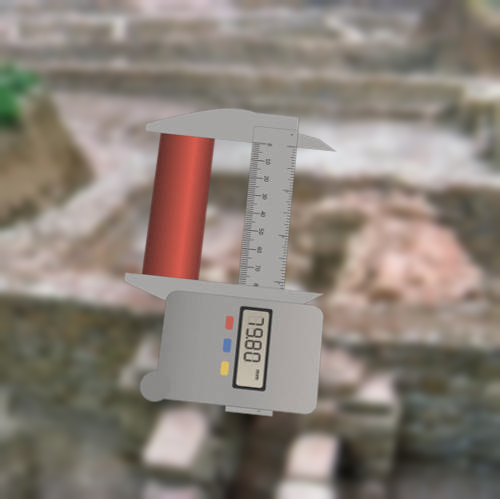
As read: 79.80
